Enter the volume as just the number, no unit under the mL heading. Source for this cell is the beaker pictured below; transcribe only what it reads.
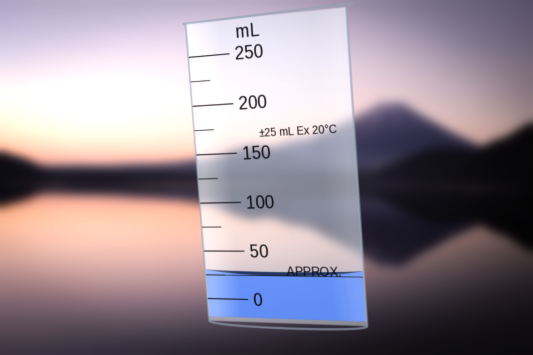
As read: 25
